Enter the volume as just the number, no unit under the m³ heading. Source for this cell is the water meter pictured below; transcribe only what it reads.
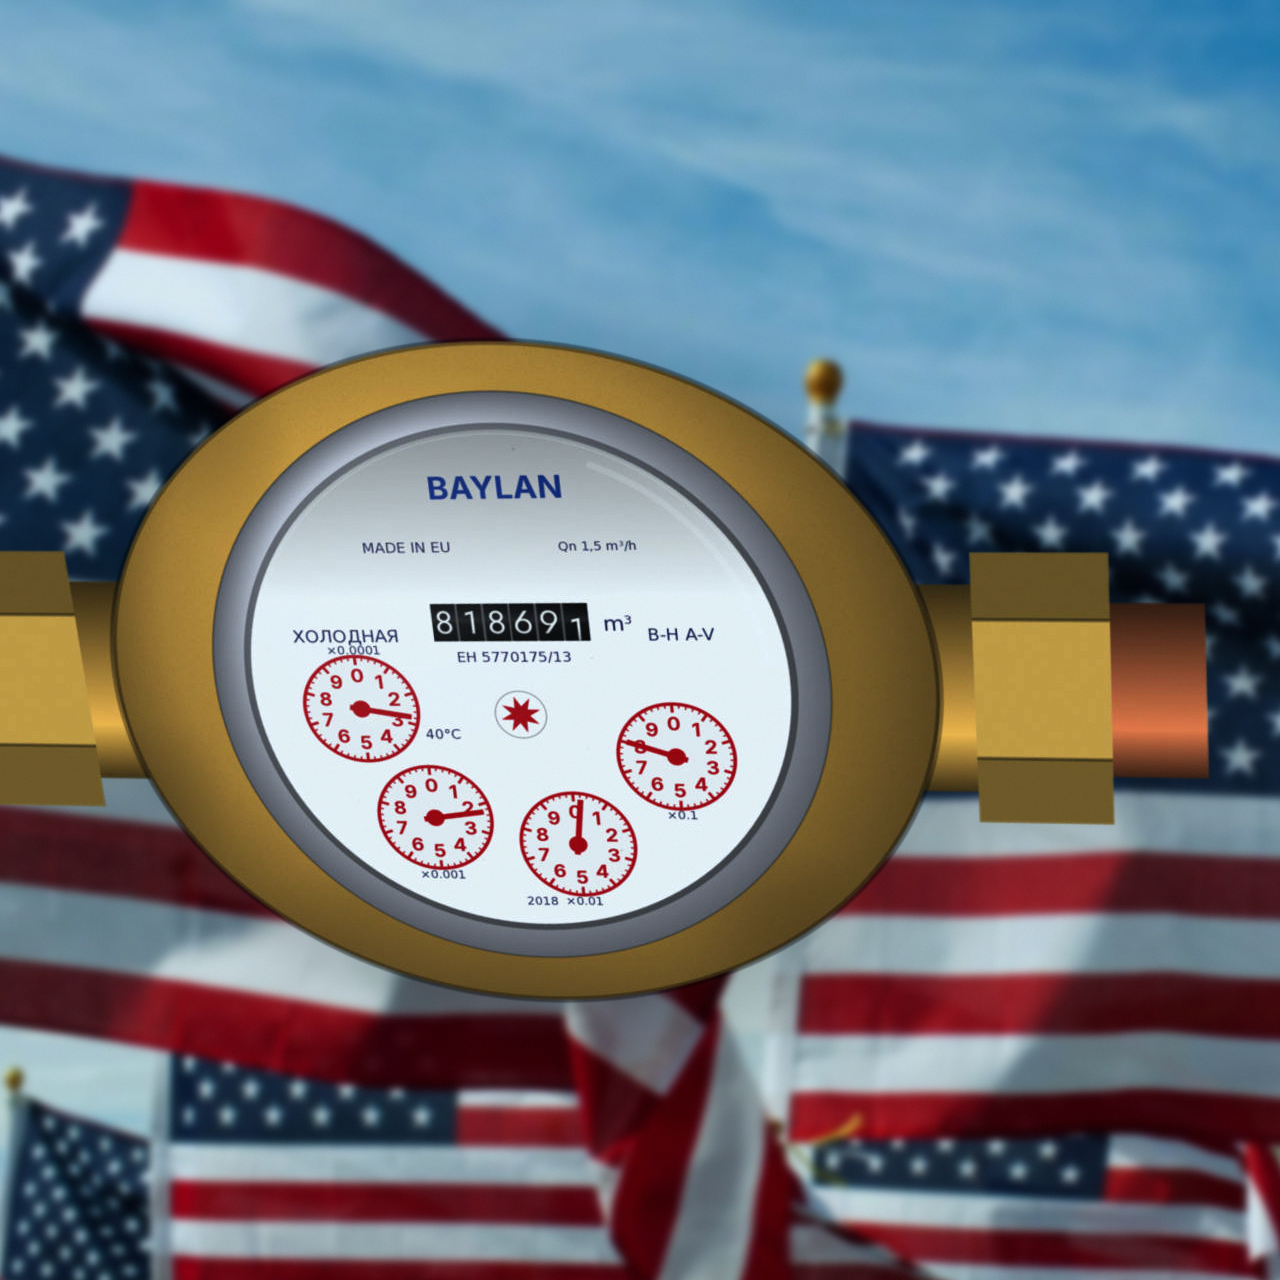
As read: 818690.8022
